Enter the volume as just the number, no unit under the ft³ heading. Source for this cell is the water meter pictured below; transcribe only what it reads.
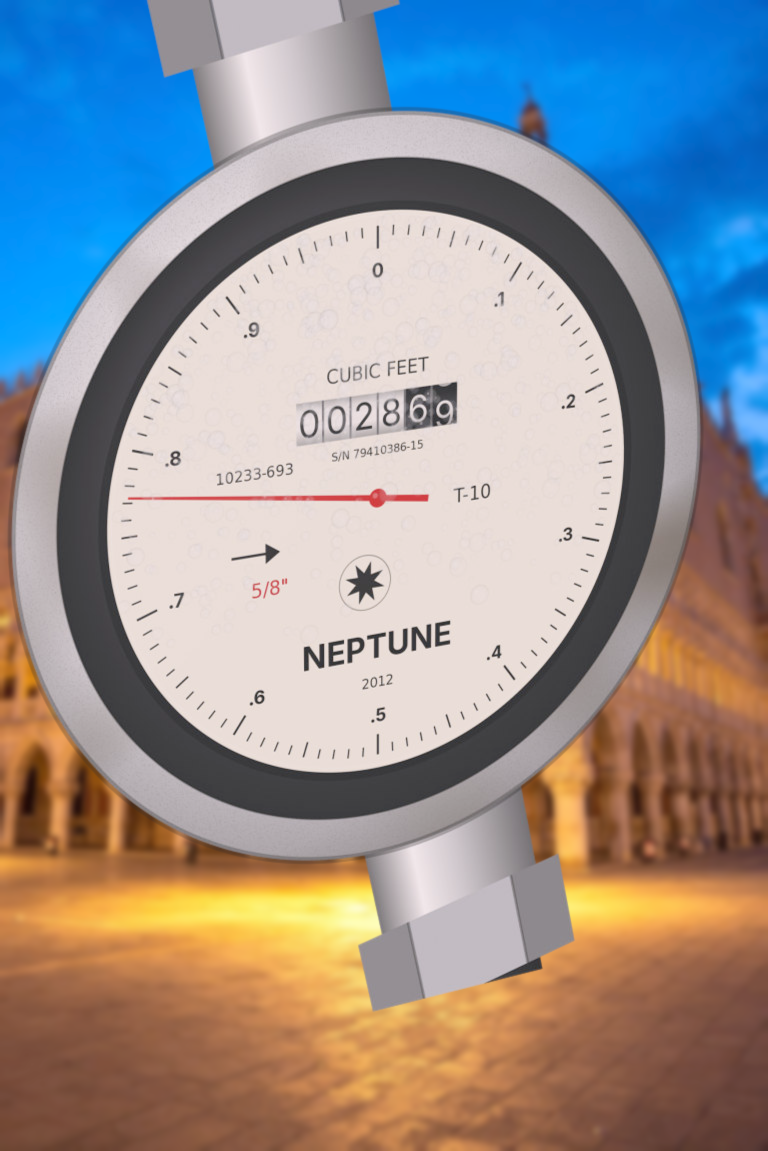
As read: 2868.77
